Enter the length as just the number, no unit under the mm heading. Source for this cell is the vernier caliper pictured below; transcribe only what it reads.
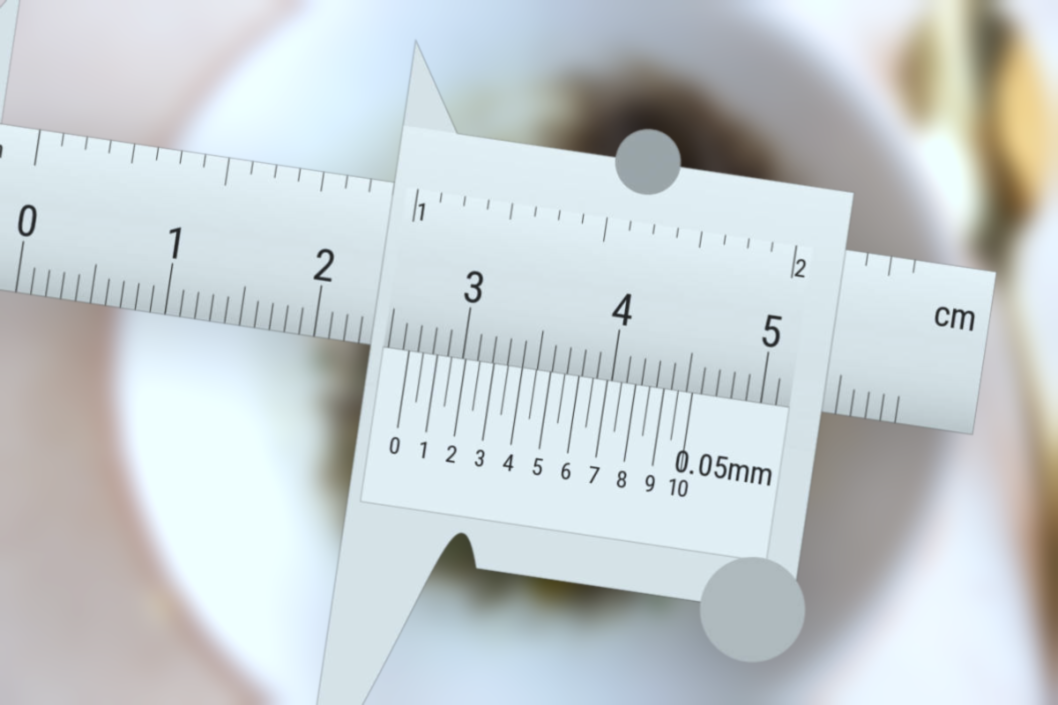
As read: 26.4
